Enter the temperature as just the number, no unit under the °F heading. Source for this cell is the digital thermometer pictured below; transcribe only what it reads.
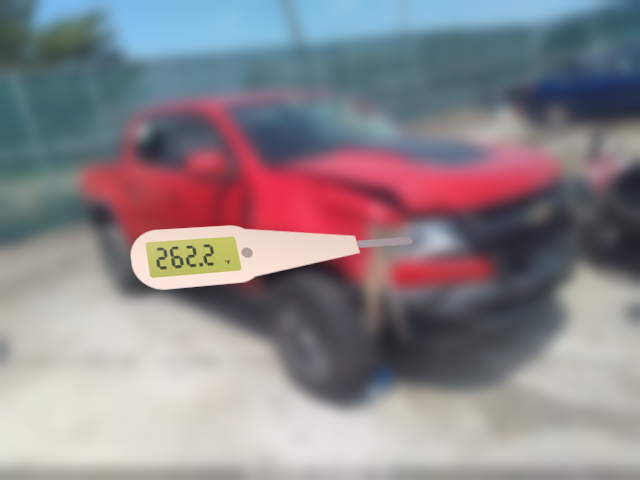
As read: 262.2
